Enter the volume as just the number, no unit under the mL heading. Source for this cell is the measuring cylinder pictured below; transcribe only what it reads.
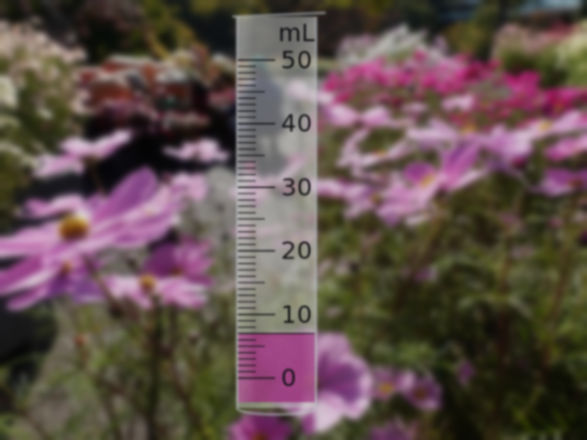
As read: 7
